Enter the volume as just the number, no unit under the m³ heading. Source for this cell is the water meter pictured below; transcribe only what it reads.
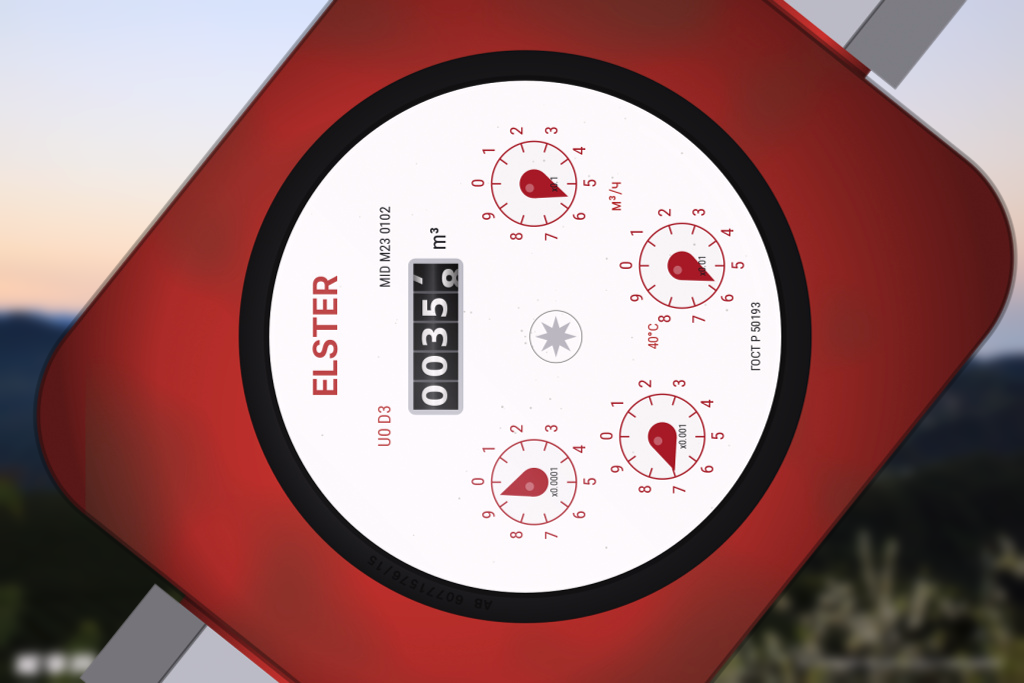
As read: 357.5569
